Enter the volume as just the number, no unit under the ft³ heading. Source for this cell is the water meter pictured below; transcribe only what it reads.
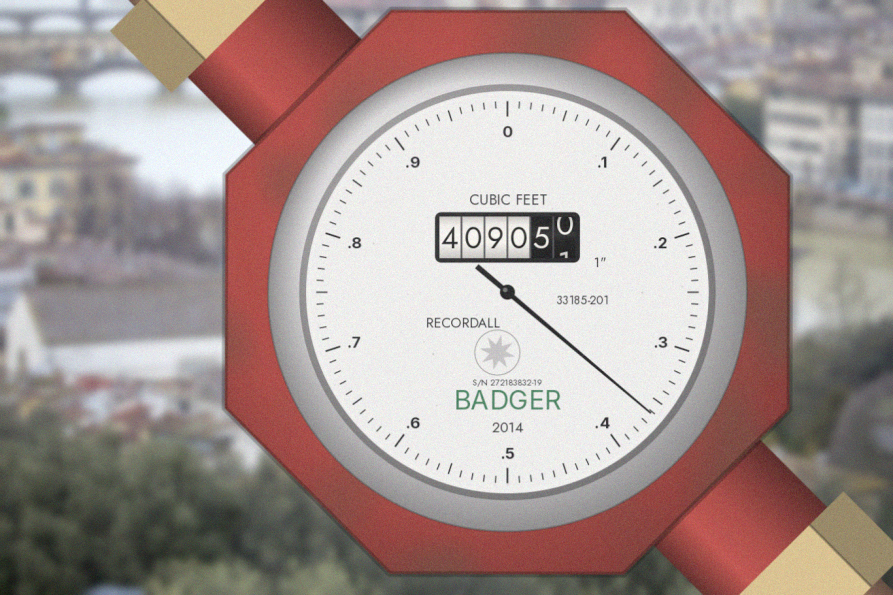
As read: 409050.36
